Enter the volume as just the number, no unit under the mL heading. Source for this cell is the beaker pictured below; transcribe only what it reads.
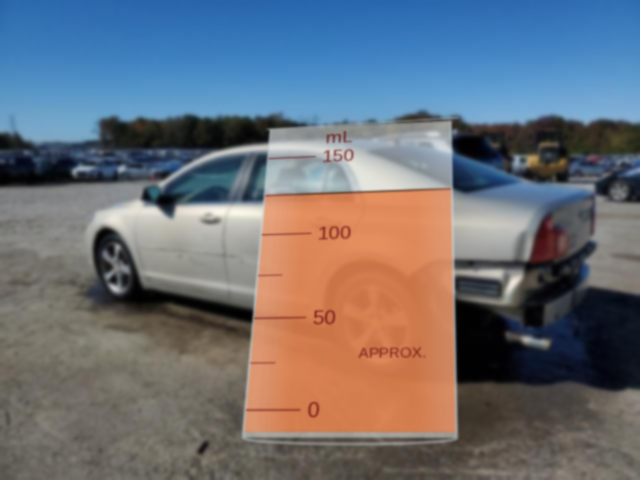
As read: 125
